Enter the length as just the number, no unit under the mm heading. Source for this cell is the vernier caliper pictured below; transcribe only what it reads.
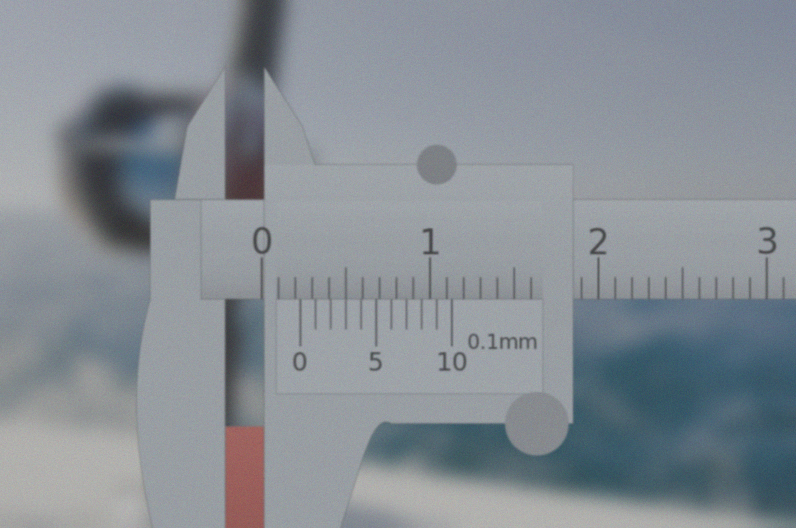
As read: 2.3
